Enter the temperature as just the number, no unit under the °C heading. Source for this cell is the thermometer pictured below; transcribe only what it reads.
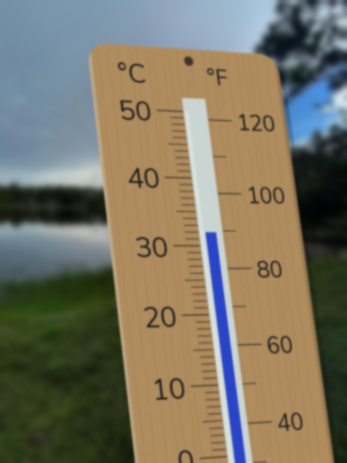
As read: 32
